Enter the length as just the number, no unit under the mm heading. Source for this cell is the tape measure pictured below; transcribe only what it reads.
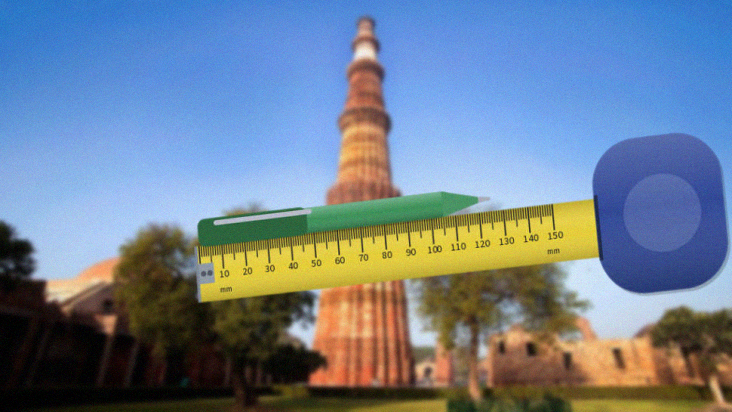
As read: 125
